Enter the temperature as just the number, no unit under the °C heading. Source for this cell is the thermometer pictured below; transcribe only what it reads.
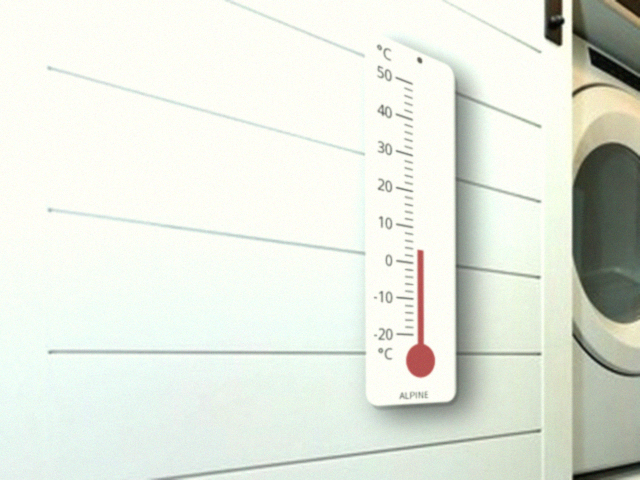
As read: 4
